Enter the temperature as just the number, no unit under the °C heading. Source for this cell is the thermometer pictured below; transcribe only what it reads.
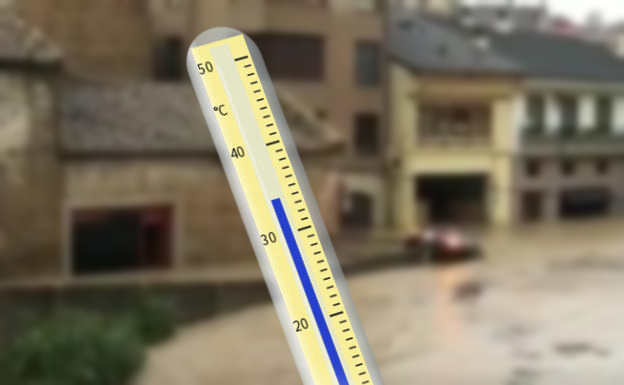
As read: 34
